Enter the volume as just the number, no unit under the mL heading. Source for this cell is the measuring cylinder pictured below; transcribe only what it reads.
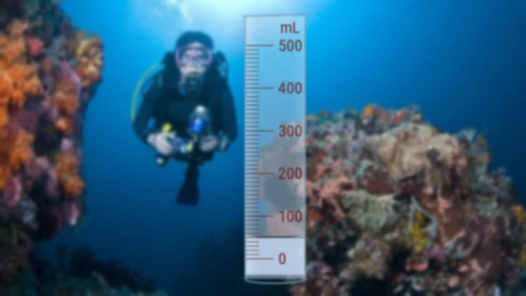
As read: 50
